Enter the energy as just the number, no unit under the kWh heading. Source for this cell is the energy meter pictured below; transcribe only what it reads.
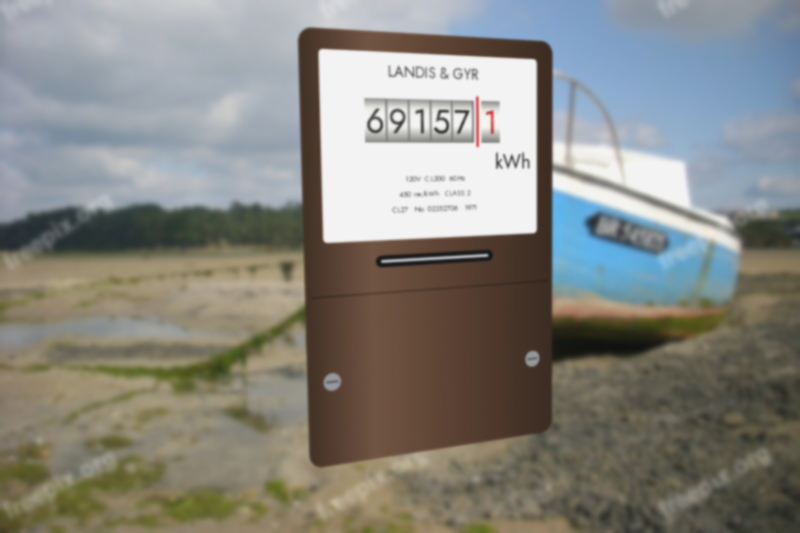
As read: 69157.1
